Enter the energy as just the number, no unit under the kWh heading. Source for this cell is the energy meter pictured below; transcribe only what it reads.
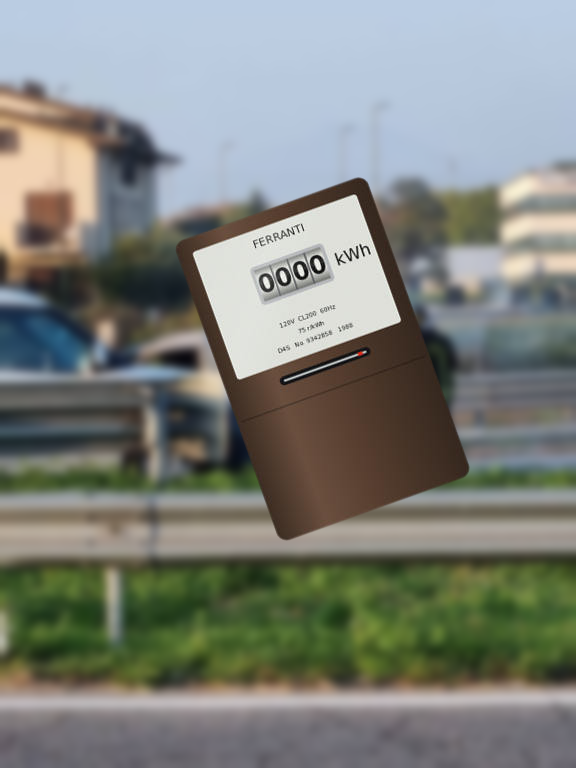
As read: 0
